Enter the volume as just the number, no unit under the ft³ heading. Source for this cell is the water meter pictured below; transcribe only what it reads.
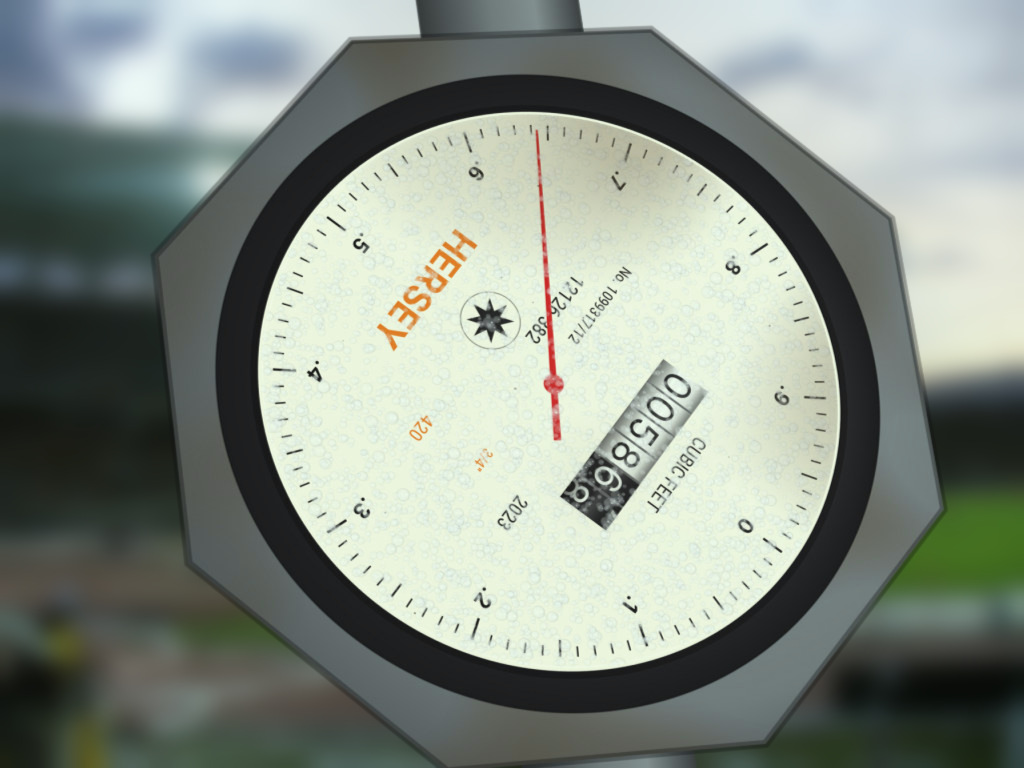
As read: 5867.64
